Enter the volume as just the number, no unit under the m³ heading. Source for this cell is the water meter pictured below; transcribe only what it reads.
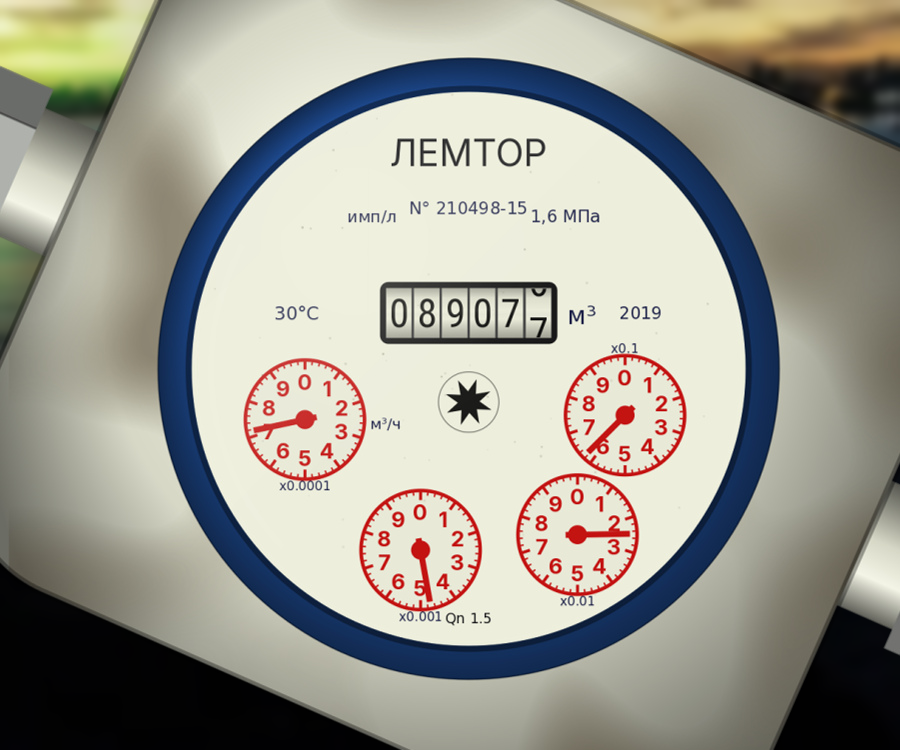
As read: 89076.6247
